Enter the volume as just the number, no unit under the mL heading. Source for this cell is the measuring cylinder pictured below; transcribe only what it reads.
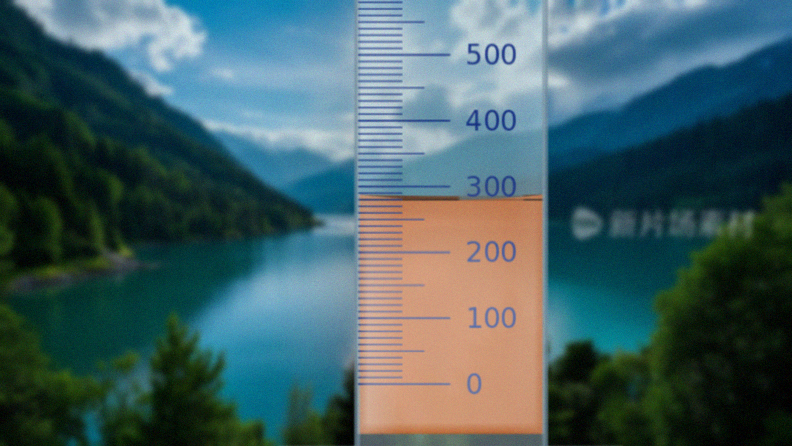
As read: 280
